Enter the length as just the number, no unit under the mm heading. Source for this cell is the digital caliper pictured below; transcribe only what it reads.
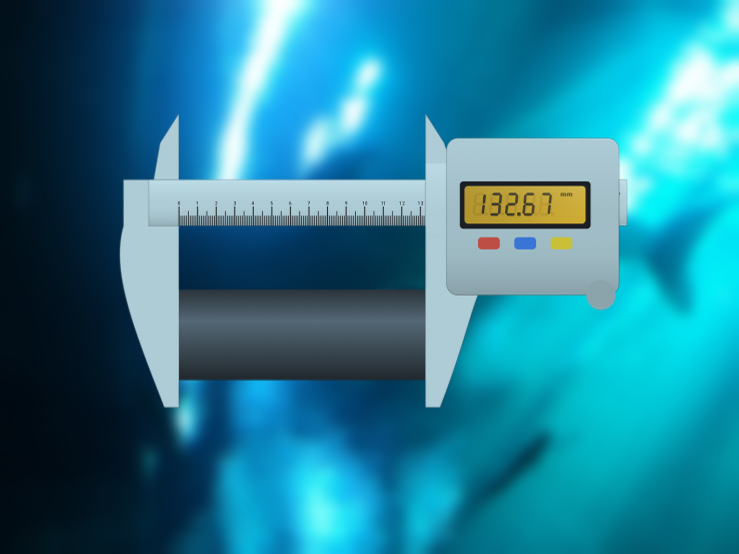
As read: 132.67
